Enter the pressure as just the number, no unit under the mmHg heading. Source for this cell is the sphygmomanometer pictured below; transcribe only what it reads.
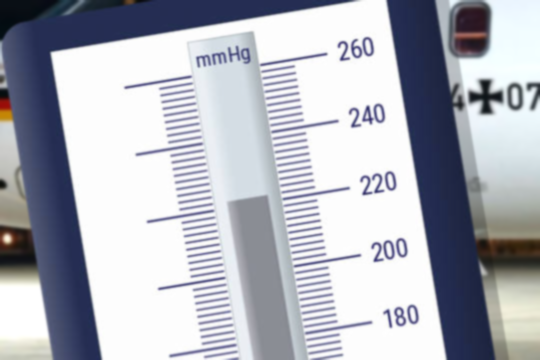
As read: 222
